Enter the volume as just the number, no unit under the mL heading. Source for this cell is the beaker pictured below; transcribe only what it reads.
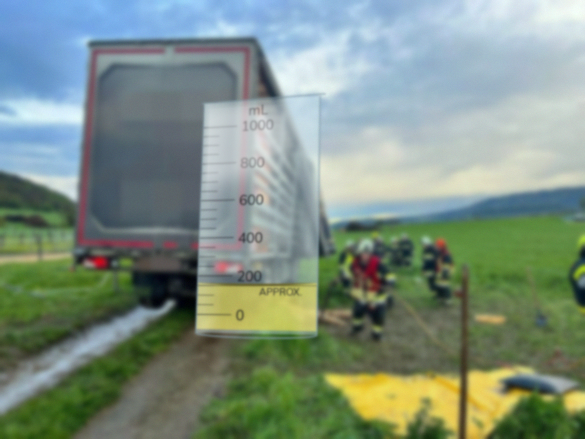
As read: 150
